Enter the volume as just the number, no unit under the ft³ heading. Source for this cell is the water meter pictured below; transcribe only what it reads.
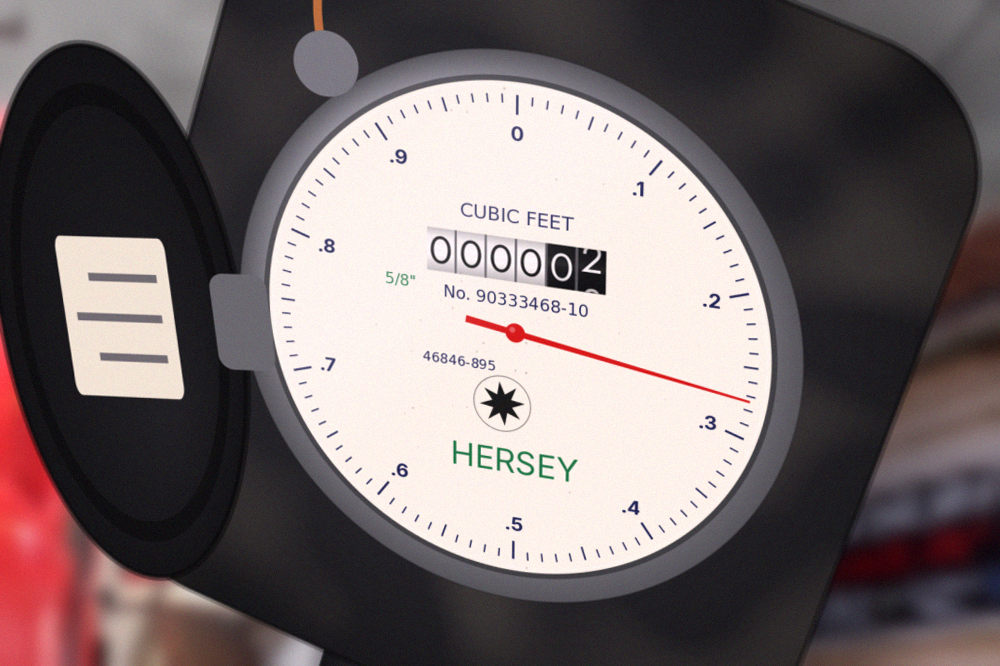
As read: 2.27
